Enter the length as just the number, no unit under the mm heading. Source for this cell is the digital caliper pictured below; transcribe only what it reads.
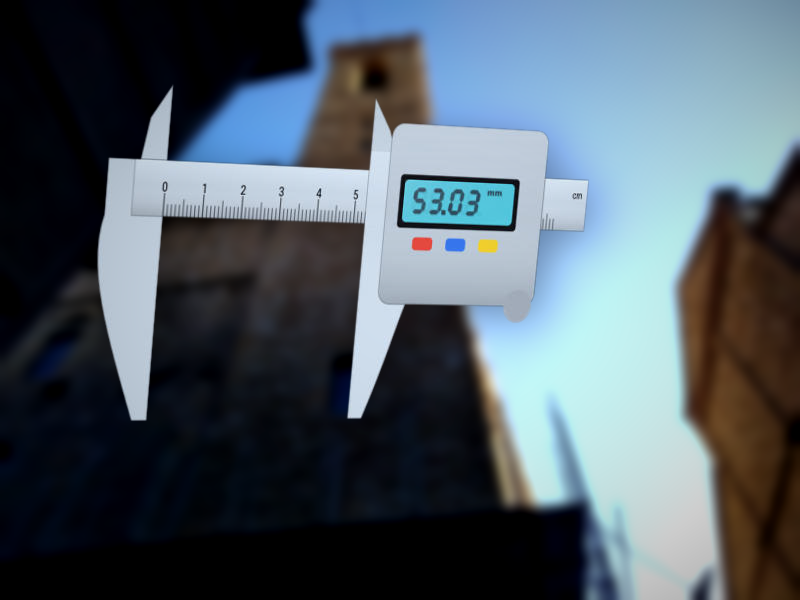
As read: 53.03
